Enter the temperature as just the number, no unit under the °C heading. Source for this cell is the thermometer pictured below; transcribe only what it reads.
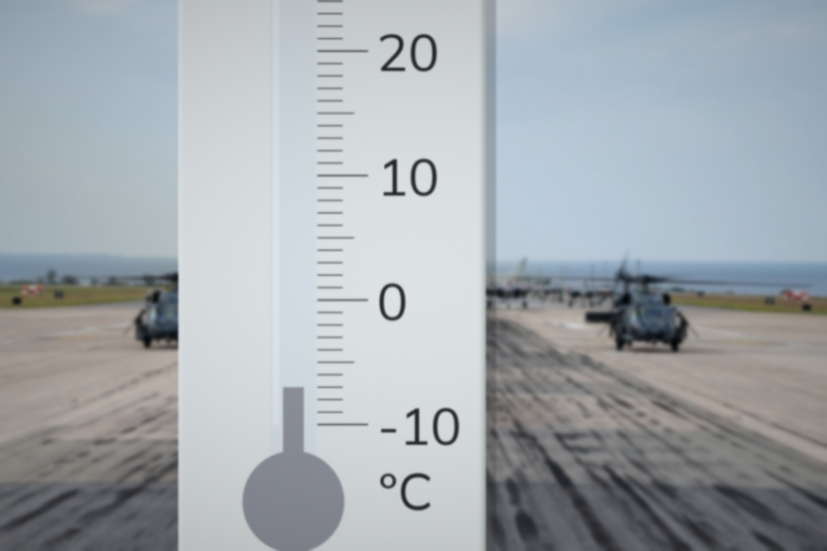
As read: -7
